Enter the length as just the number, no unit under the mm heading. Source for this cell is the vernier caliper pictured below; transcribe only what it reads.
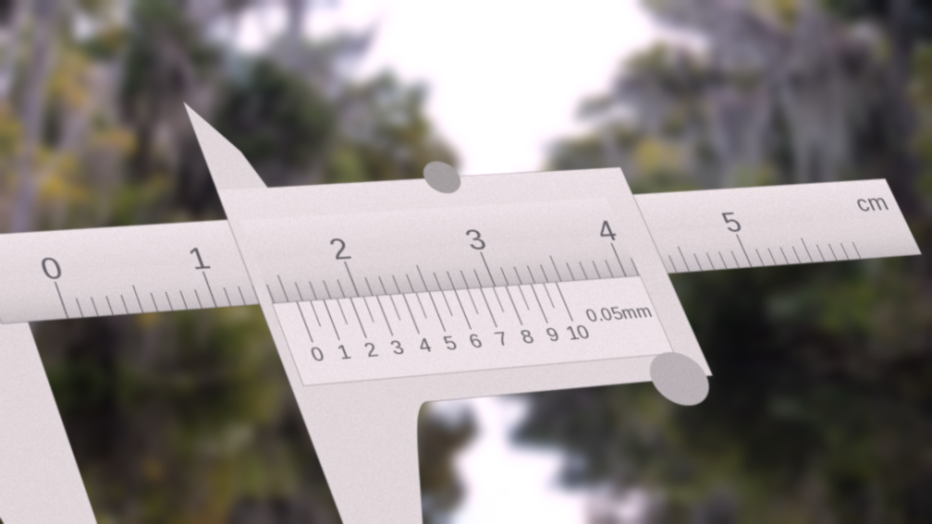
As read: 15.6
